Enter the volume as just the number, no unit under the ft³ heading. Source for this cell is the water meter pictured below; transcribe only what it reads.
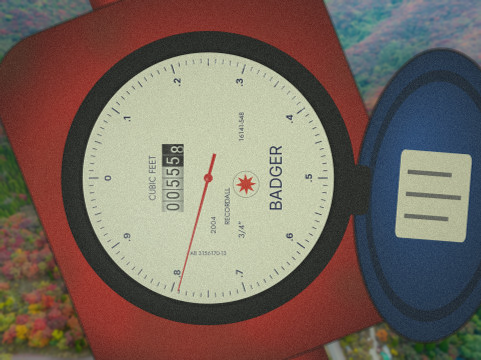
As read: 5557.79
